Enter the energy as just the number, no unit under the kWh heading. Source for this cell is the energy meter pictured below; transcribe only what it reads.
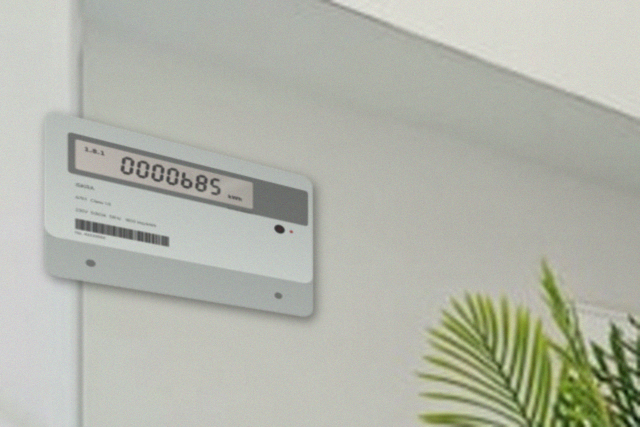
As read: 685
